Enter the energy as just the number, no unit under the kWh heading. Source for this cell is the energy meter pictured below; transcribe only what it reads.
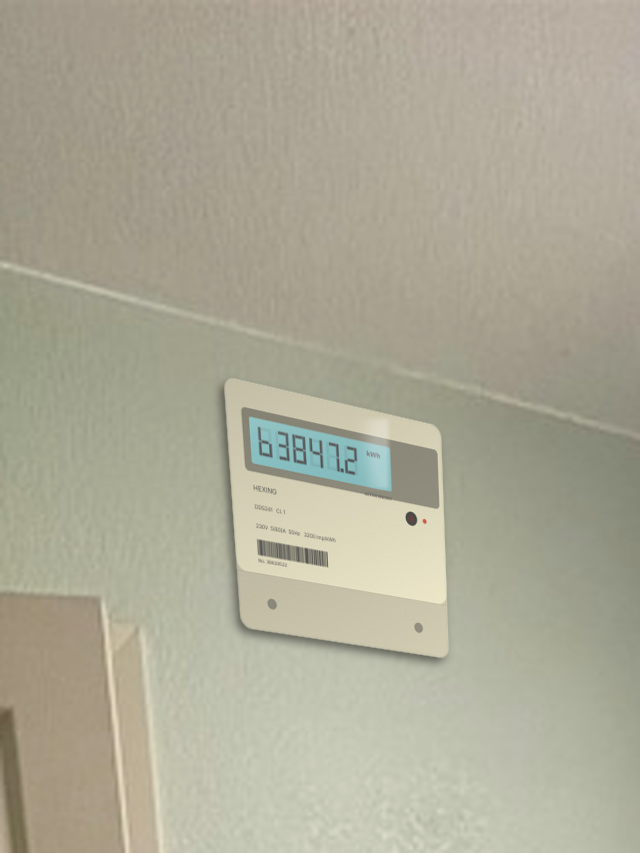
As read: 63847.2
